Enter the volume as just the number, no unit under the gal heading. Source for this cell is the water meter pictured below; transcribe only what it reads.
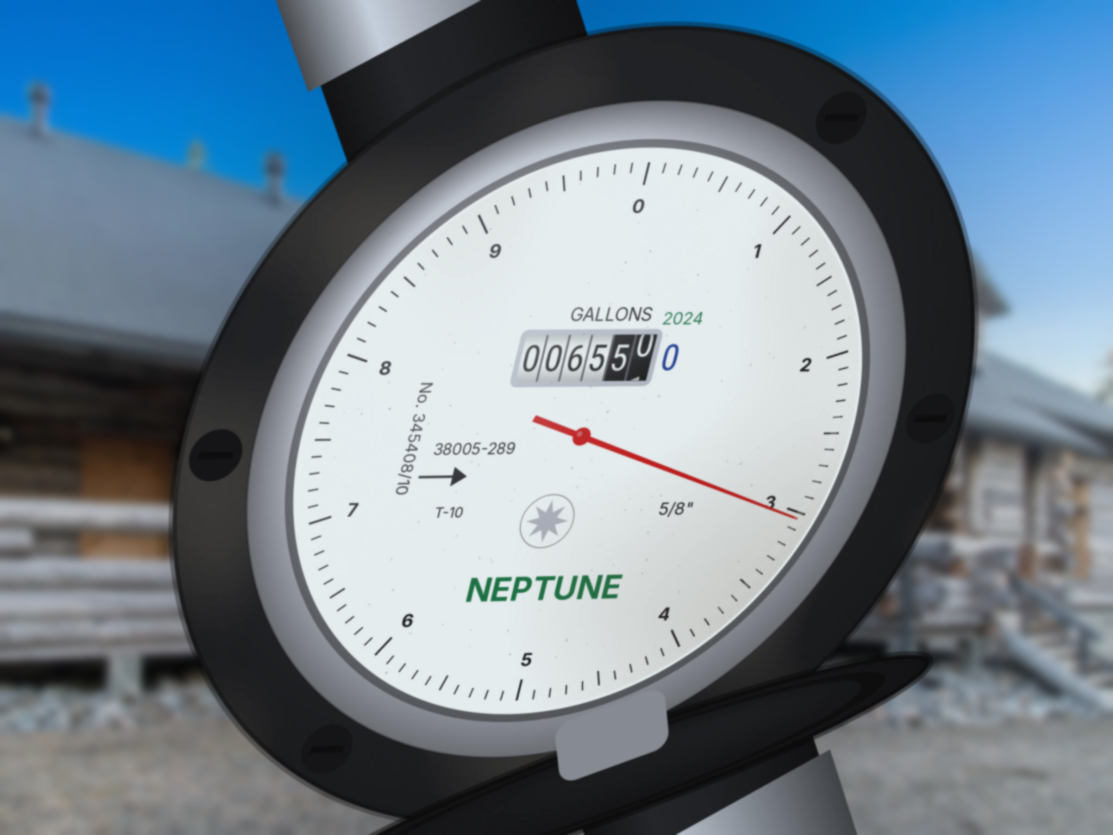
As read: 65503.0
